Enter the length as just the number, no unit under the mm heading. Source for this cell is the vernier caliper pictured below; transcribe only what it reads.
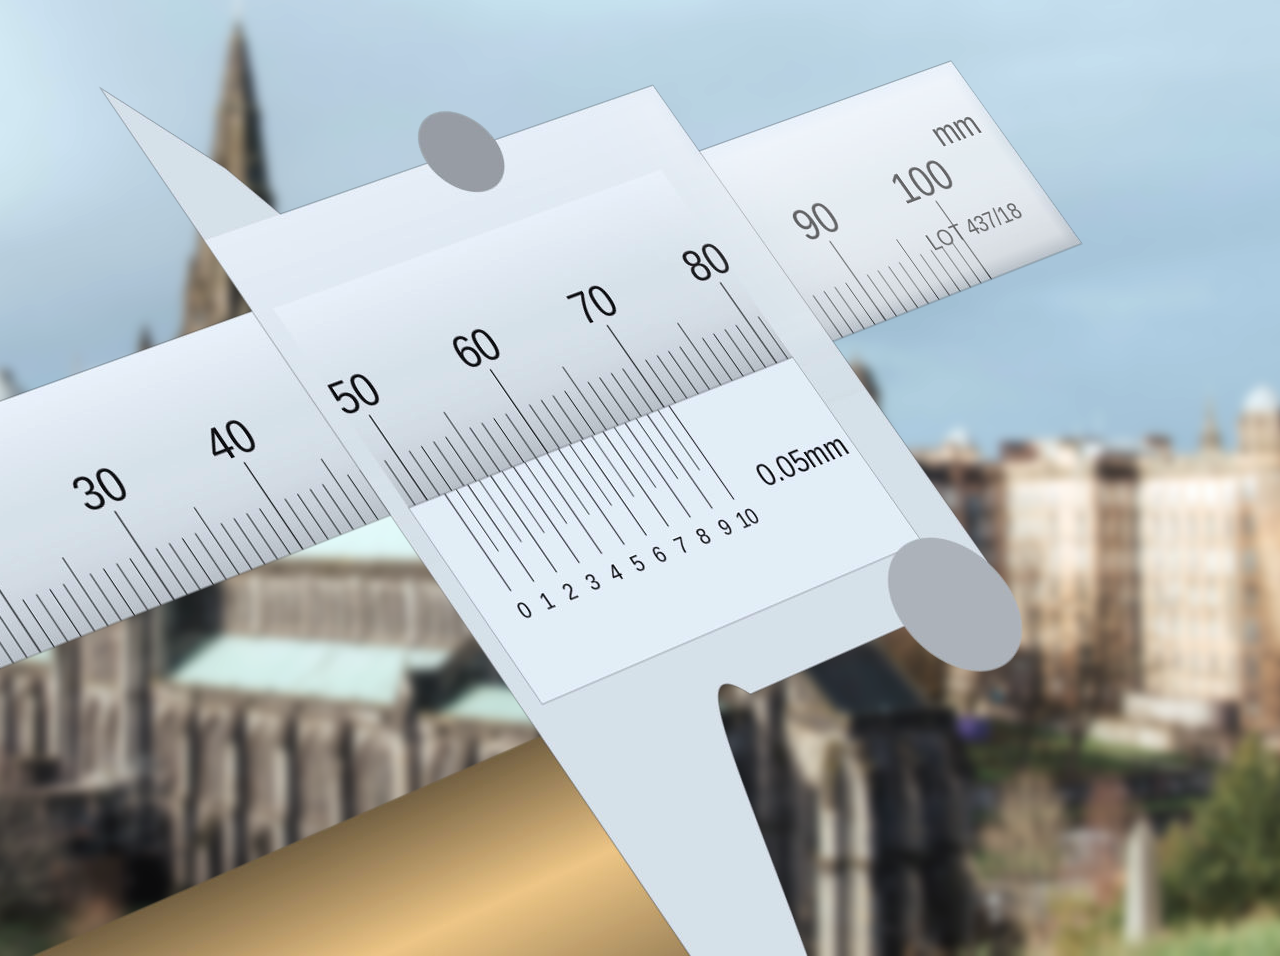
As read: 51.4
